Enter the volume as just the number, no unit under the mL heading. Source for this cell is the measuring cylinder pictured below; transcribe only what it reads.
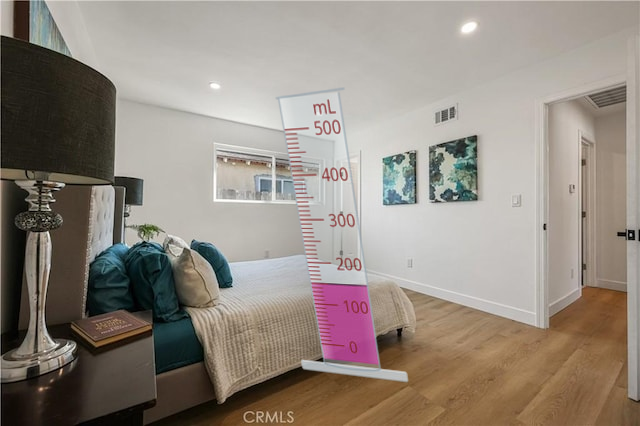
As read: 150
